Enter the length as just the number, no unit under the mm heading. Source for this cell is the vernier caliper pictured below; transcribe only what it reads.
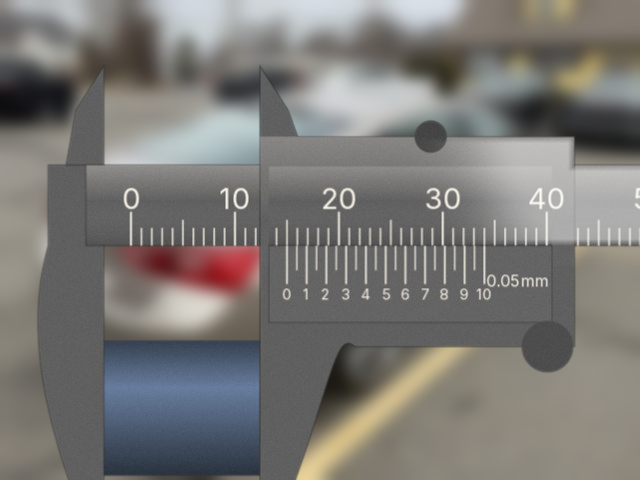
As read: 15.0
